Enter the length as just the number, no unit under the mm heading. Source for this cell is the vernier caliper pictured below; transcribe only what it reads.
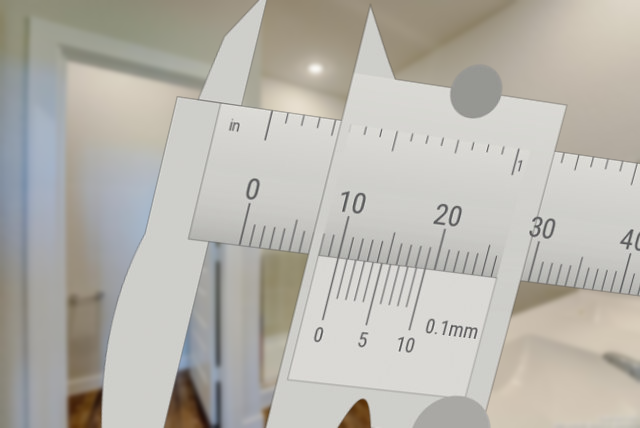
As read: 10.0
